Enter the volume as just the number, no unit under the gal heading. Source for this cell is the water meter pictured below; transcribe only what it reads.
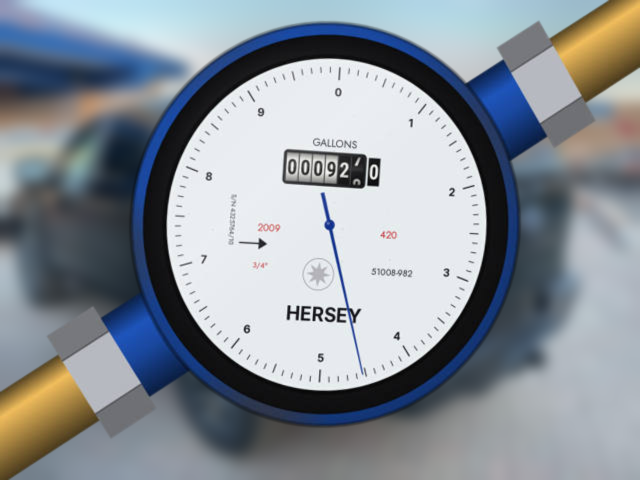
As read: 9274.5
